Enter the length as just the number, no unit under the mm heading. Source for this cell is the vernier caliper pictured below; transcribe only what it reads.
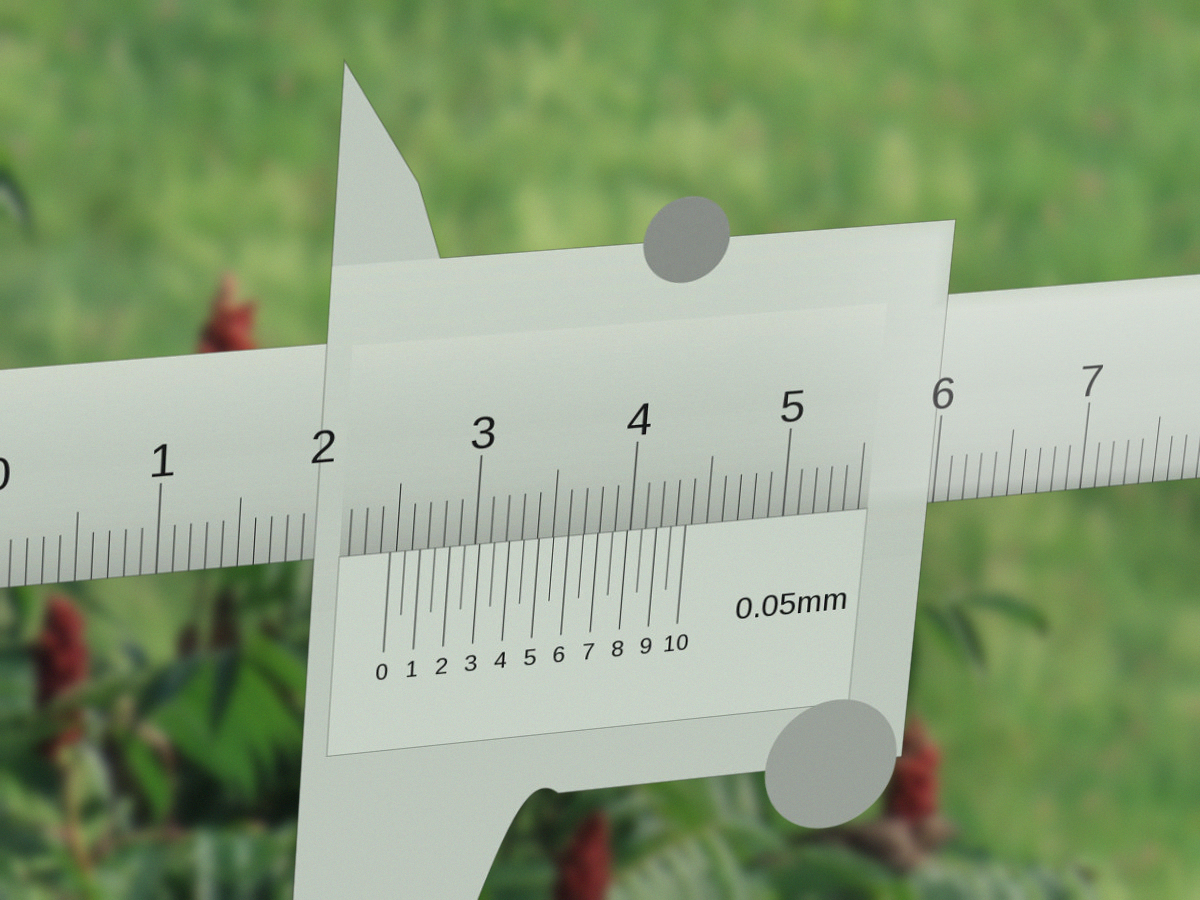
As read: 24.6
